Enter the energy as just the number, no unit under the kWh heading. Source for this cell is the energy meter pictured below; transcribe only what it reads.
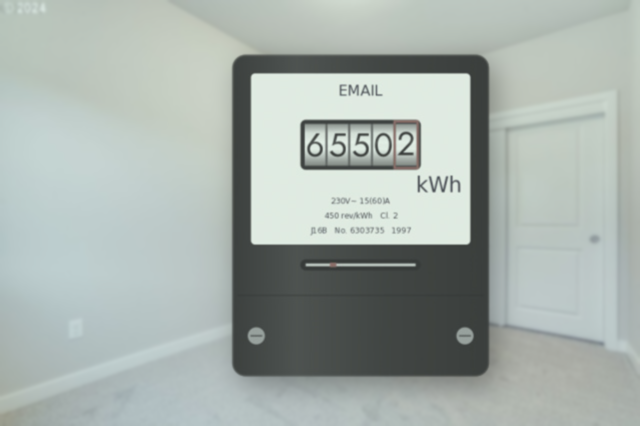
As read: 6550.2
